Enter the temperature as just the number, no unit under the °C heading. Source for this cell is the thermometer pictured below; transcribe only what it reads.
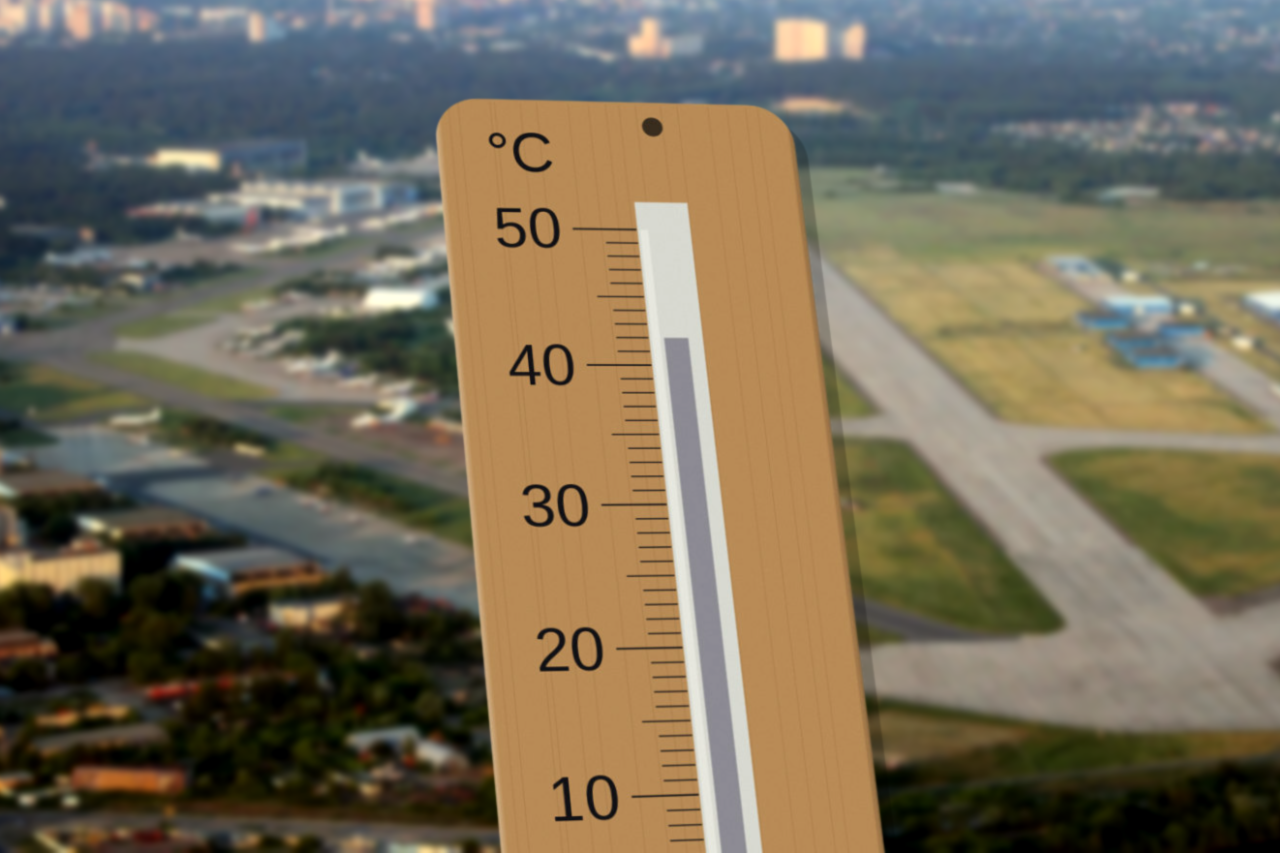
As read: 42
